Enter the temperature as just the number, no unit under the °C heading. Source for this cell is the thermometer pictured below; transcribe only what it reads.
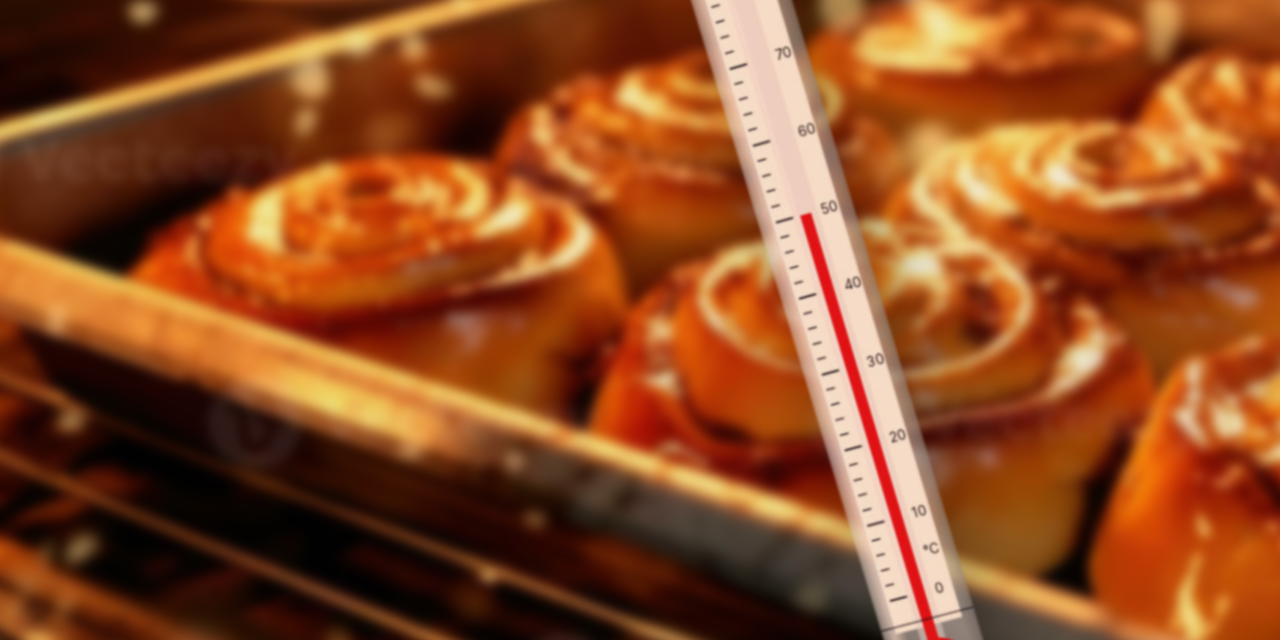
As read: 50
